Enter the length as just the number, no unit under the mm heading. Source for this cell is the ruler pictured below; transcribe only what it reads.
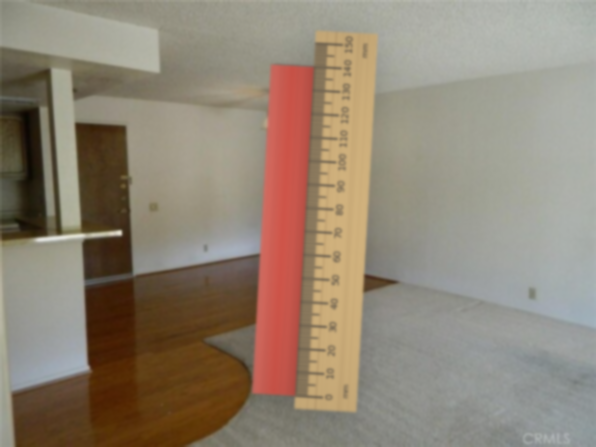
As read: 140
